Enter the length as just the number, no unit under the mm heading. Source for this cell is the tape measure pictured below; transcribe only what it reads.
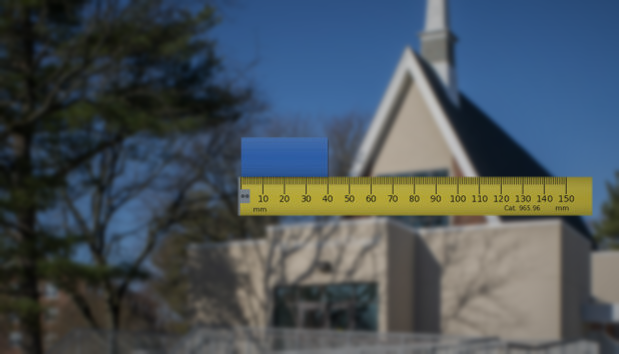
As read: 40
